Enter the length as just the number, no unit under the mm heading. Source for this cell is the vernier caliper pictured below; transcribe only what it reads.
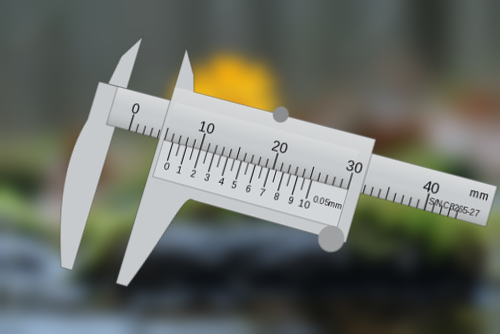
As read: 6.2
